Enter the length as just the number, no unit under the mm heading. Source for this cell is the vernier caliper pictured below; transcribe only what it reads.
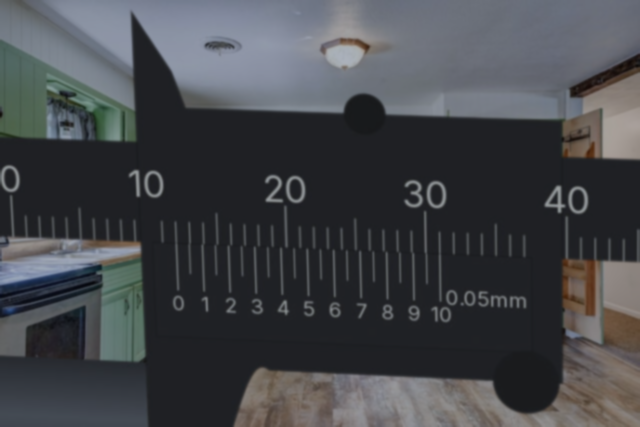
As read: 12.0
